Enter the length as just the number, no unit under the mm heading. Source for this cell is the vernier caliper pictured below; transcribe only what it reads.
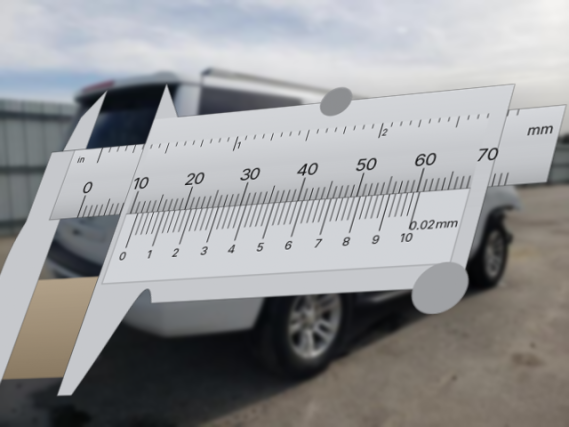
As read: 11.4
